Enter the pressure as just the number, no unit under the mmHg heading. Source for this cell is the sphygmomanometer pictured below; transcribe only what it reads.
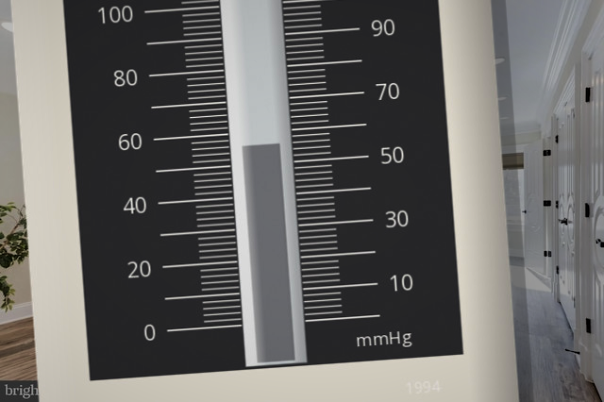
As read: 56
